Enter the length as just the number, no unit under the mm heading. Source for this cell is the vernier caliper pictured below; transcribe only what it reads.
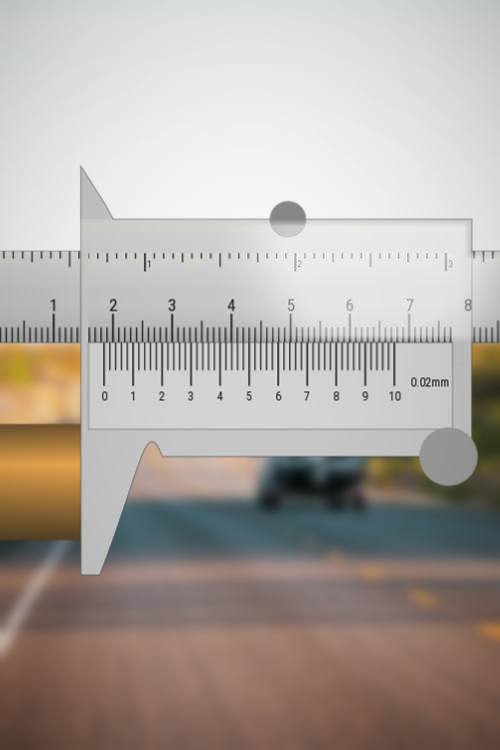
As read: 18.5
